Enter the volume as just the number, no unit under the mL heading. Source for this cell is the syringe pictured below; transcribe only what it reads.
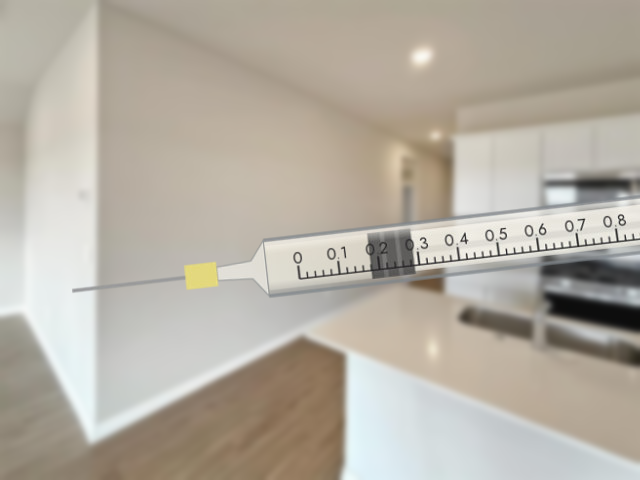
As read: 0.18
